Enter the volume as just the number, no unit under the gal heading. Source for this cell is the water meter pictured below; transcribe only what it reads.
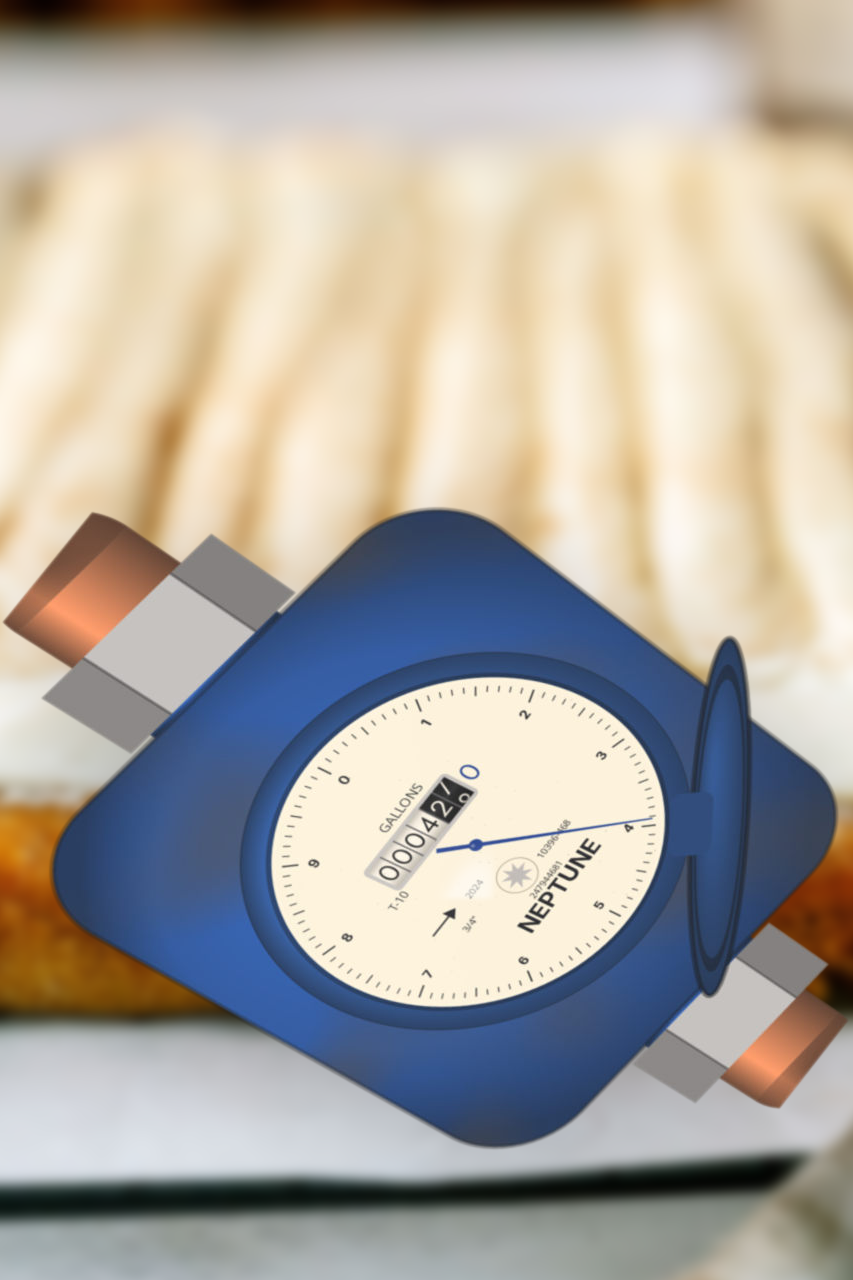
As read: 4273.9
